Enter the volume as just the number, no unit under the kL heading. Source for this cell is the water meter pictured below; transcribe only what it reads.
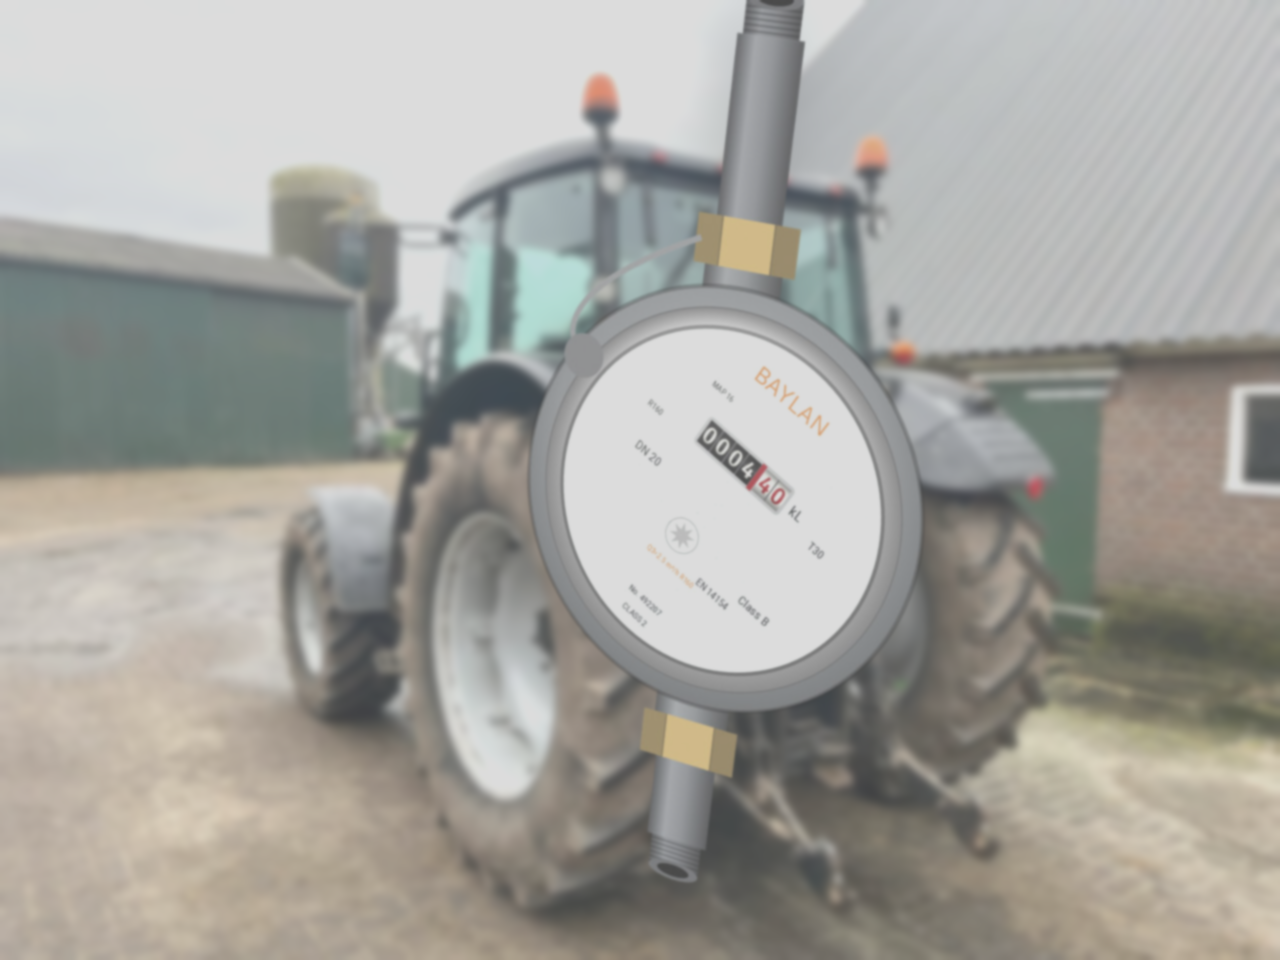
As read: 4.40
